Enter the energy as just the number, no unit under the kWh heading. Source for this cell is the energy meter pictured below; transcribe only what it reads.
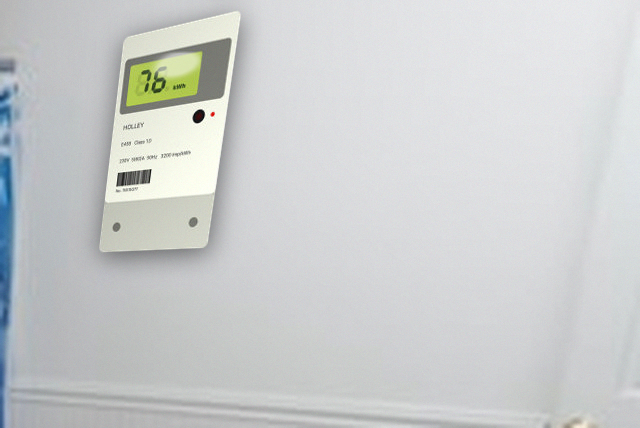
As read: 76
